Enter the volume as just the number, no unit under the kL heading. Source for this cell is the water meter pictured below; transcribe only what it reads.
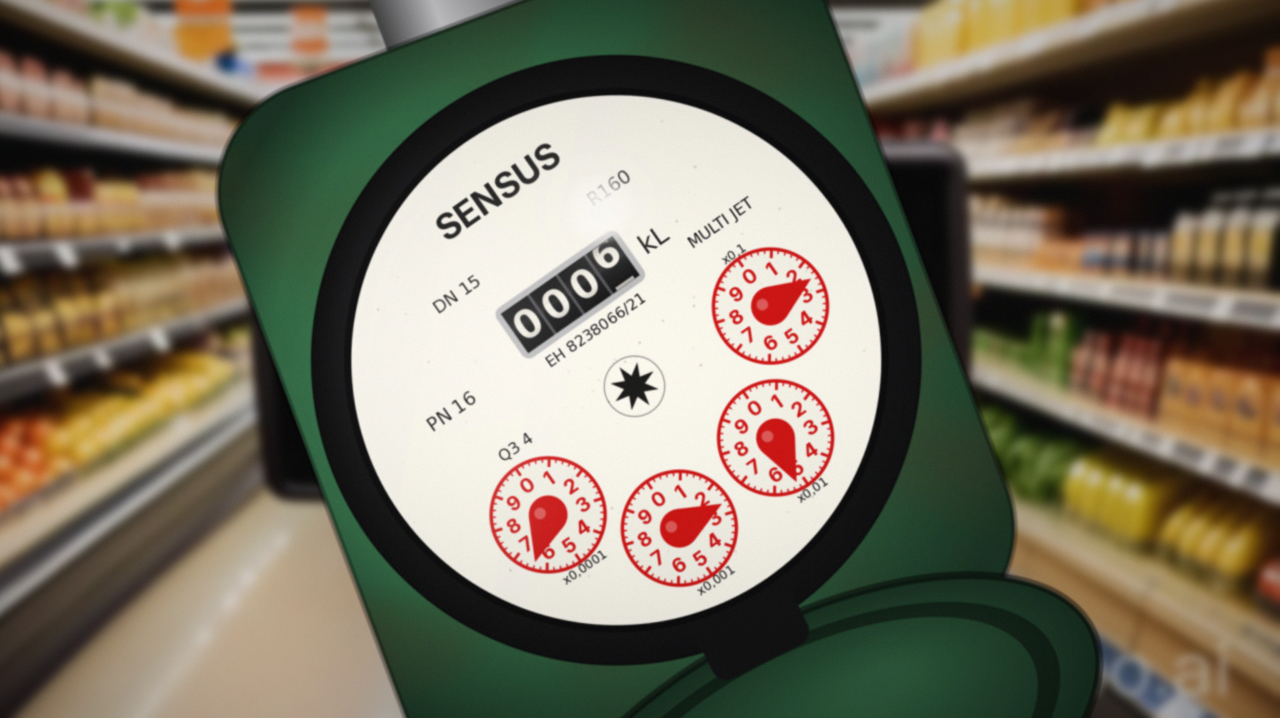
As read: 6.2526
